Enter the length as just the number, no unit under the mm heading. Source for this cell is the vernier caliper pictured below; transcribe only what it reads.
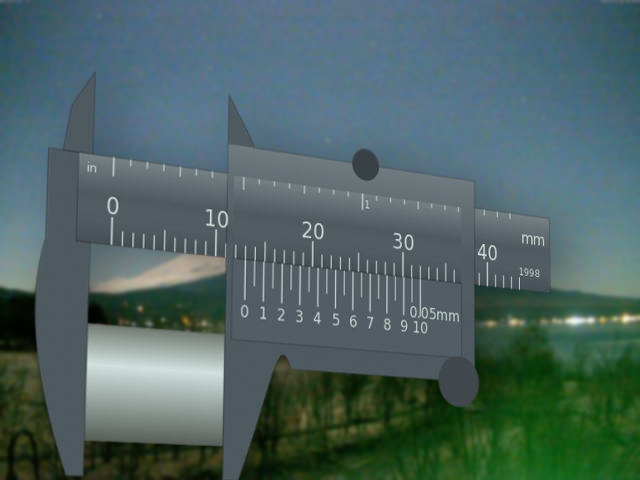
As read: 13.0
